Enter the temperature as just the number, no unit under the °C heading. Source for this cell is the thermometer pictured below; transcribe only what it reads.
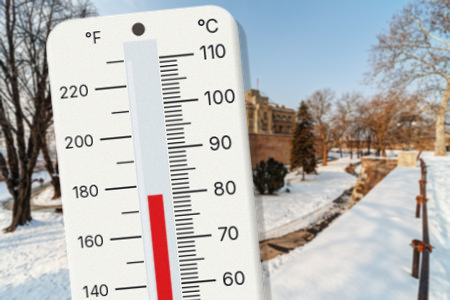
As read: 80
